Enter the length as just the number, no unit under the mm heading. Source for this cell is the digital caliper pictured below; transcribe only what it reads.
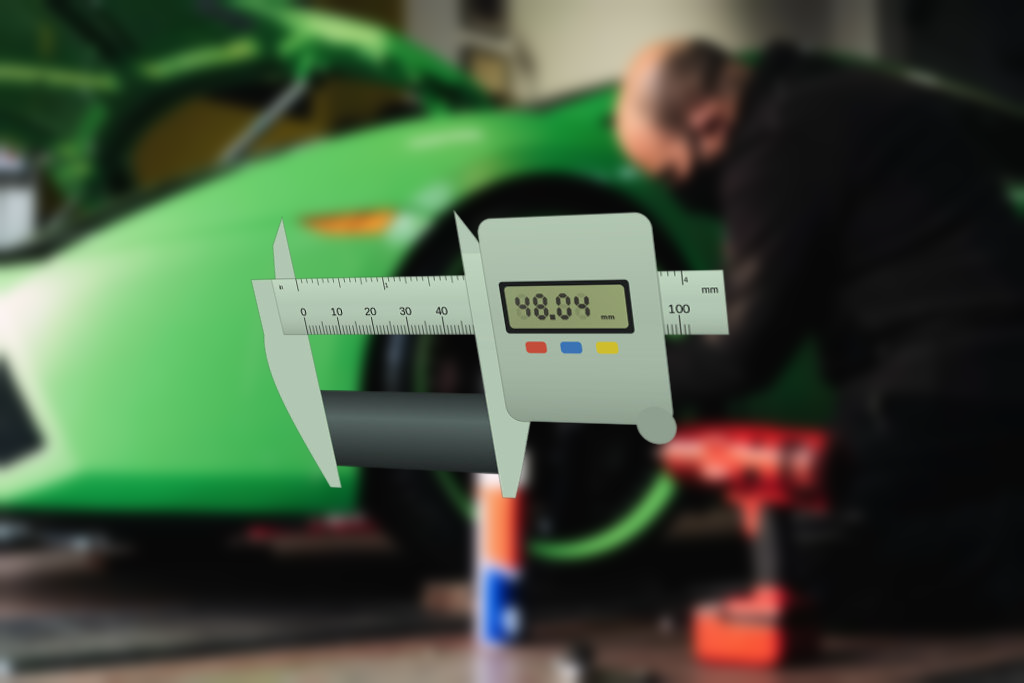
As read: 48.04
